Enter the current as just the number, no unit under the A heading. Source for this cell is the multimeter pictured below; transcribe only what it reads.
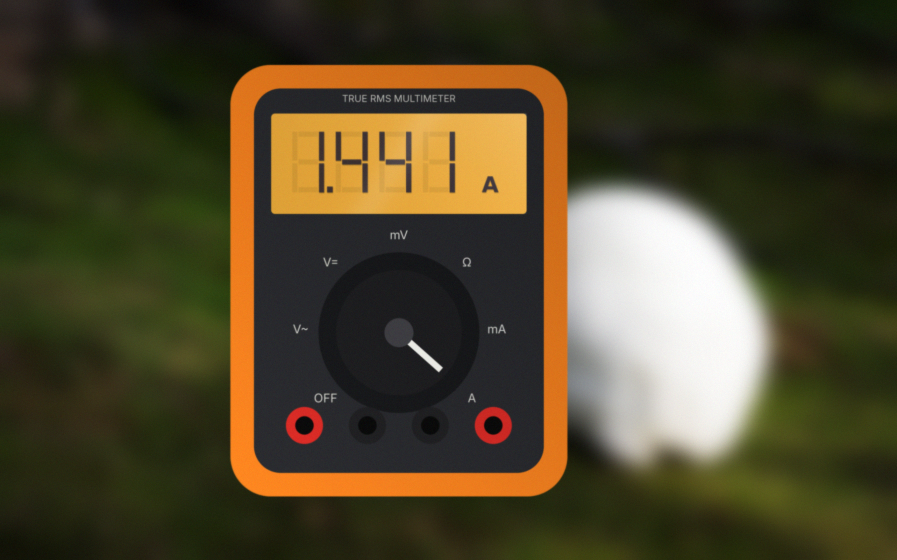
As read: 1.441
